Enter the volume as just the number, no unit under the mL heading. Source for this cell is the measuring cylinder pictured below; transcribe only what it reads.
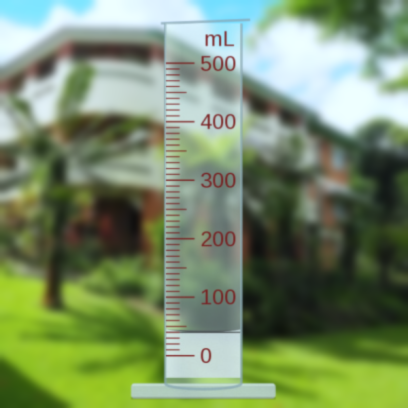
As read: 40
